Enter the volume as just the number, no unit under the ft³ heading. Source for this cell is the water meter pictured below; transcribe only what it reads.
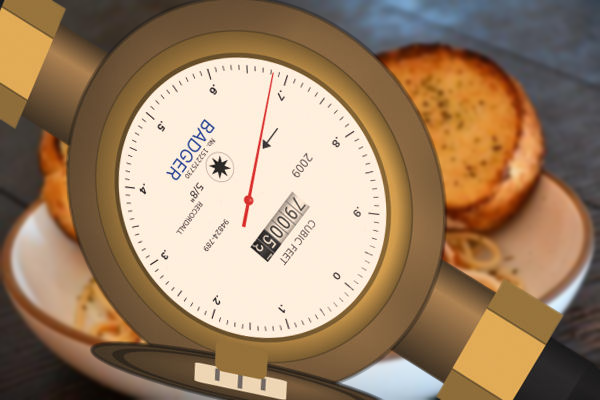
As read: 790052.68
